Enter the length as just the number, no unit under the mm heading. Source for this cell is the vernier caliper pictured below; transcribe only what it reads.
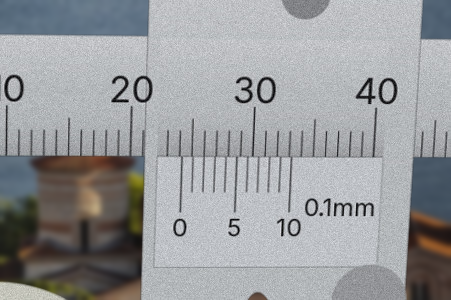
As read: 24.2
